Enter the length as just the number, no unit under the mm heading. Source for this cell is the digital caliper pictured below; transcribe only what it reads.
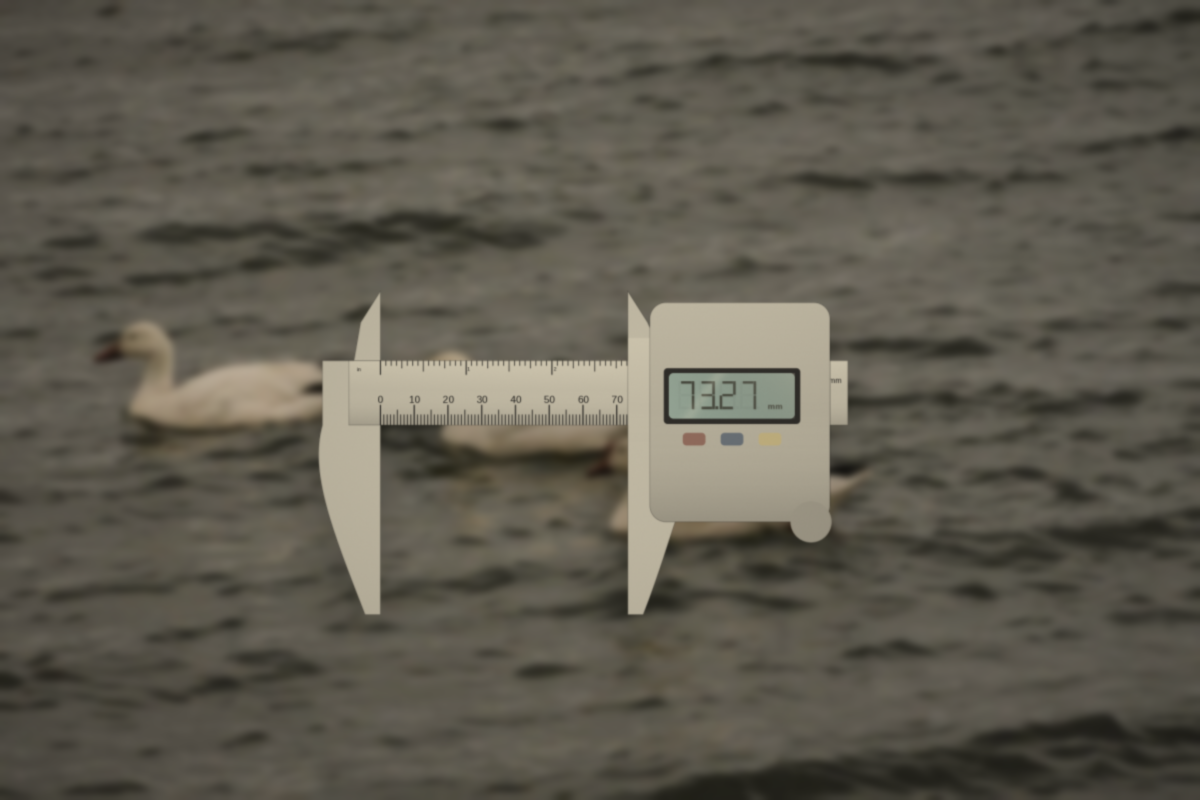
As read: 73.27
